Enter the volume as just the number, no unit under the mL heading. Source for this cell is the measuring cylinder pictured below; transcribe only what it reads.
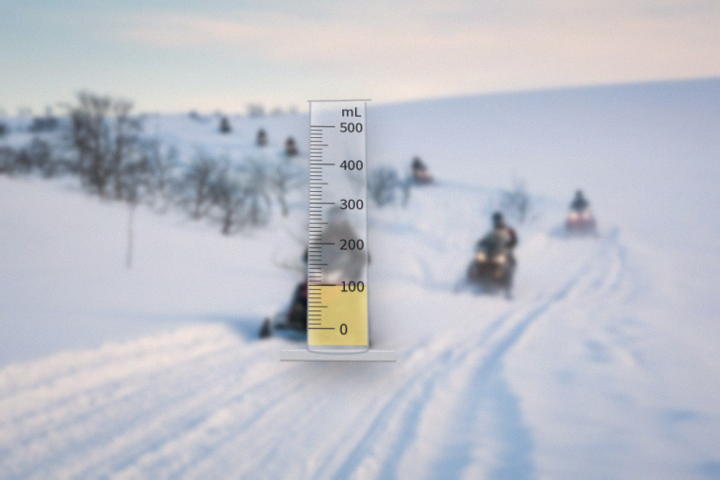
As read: 100
